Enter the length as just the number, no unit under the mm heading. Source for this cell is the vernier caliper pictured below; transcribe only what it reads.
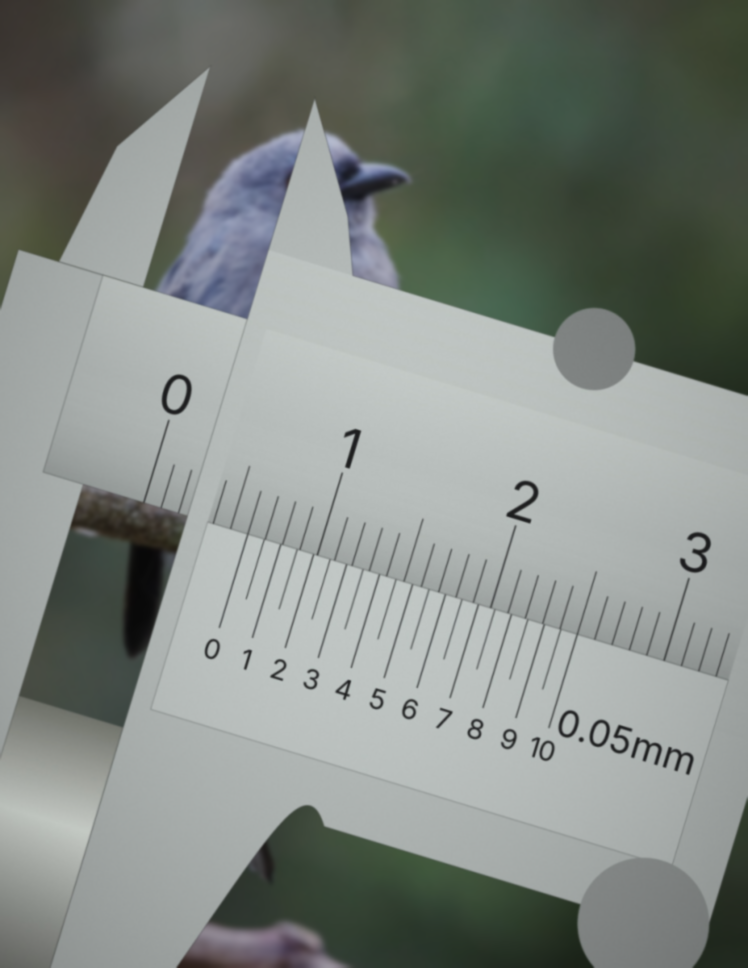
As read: 6.0
